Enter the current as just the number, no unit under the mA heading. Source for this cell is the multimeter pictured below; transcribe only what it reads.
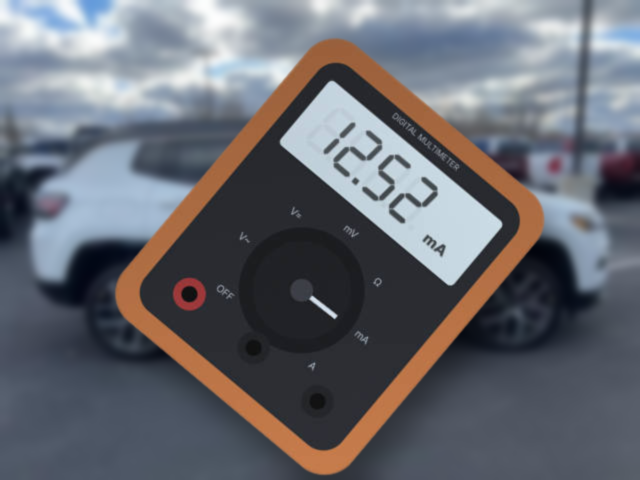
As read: 12.52
